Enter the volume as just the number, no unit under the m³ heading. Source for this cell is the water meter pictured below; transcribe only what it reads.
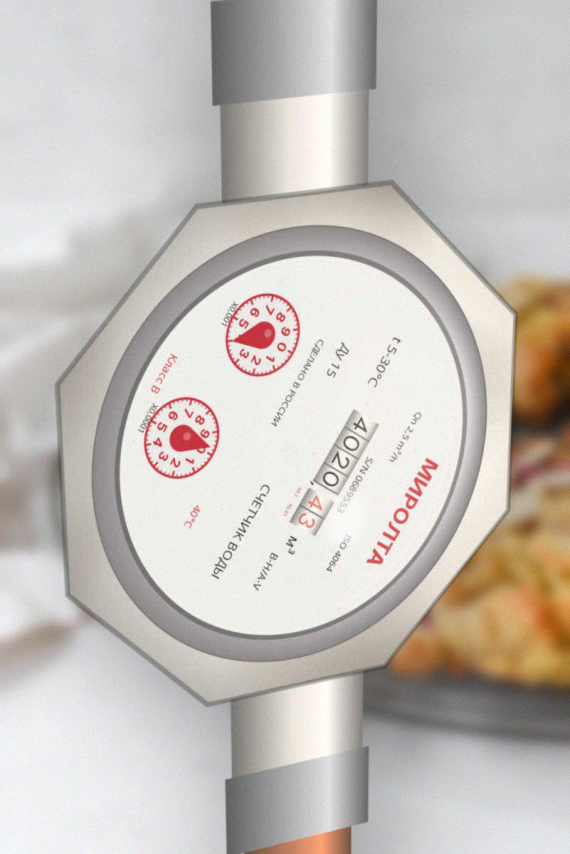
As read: 4020.4339
